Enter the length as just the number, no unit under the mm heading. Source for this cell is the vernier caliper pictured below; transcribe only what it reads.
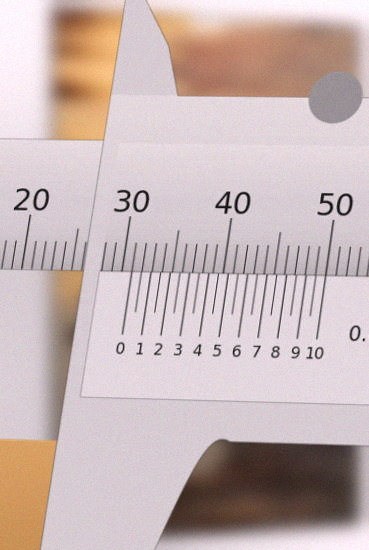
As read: 31.0
